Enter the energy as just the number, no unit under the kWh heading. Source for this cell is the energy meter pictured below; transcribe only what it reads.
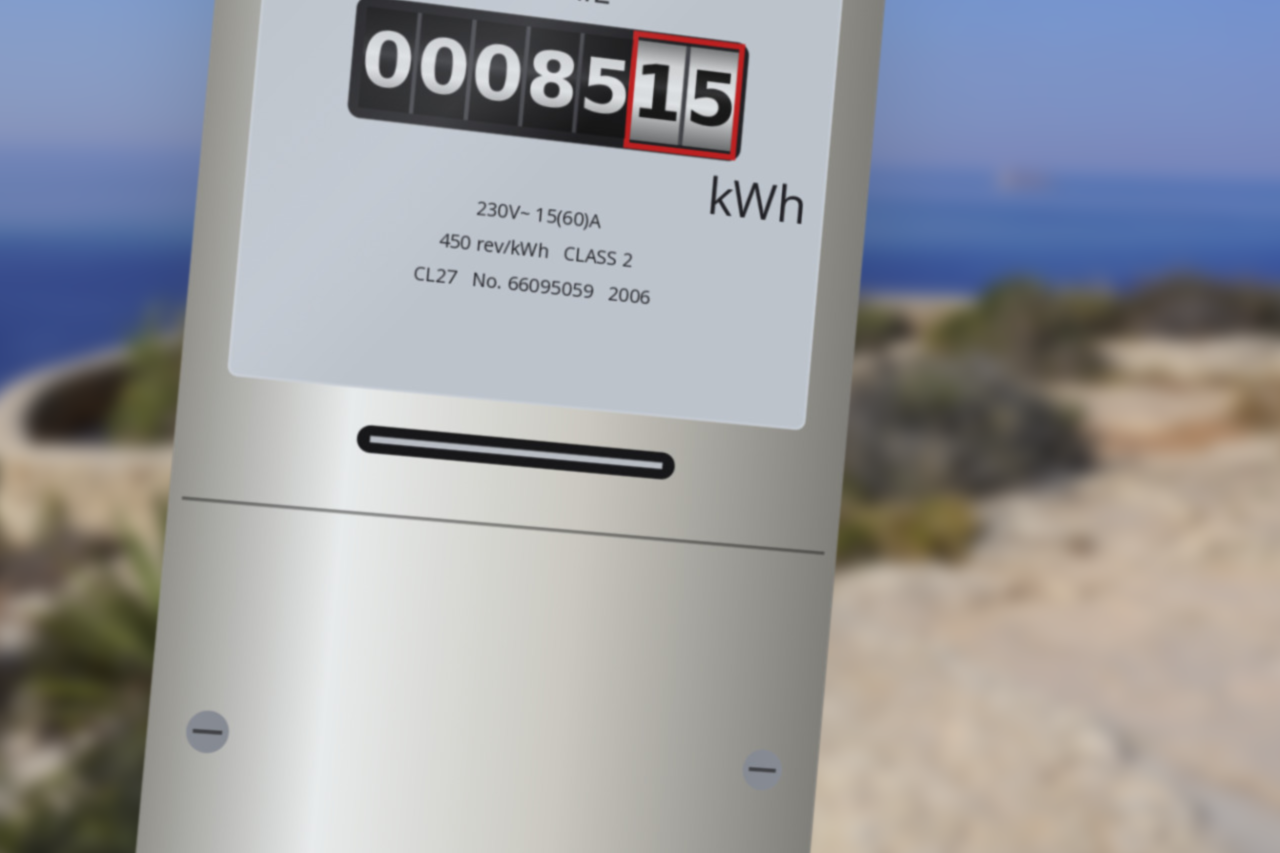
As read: 85.15
